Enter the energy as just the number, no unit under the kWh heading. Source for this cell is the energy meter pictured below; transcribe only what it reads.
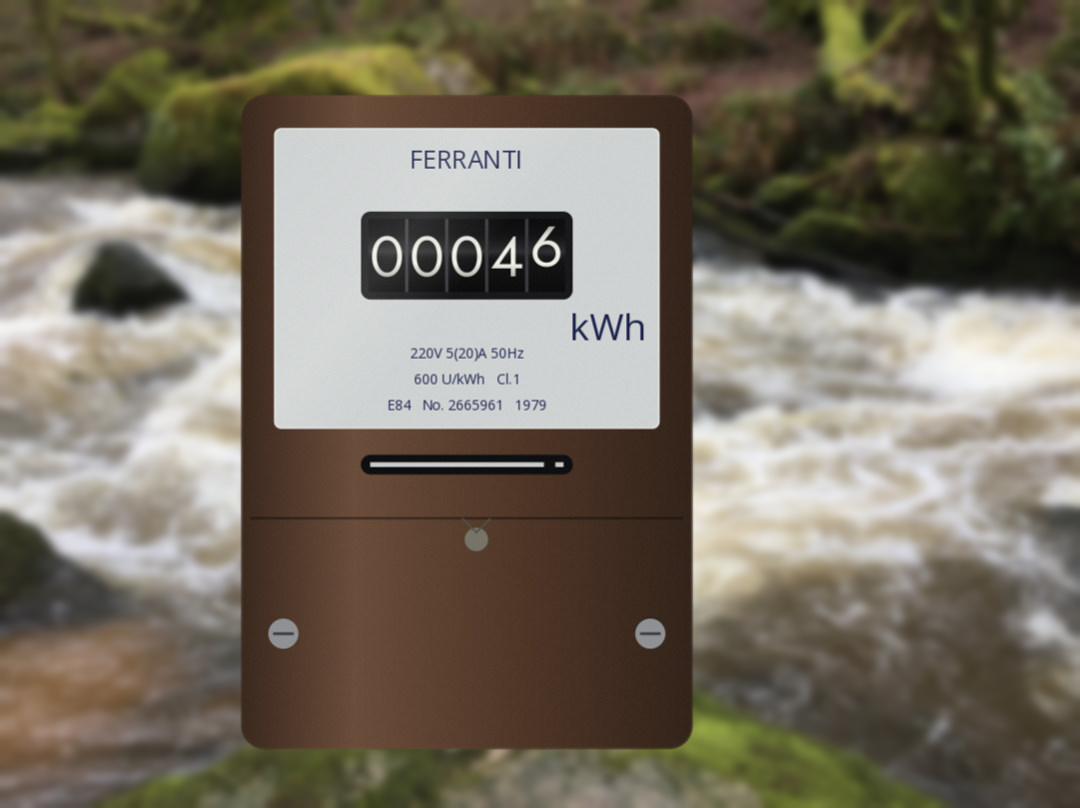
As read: 46
